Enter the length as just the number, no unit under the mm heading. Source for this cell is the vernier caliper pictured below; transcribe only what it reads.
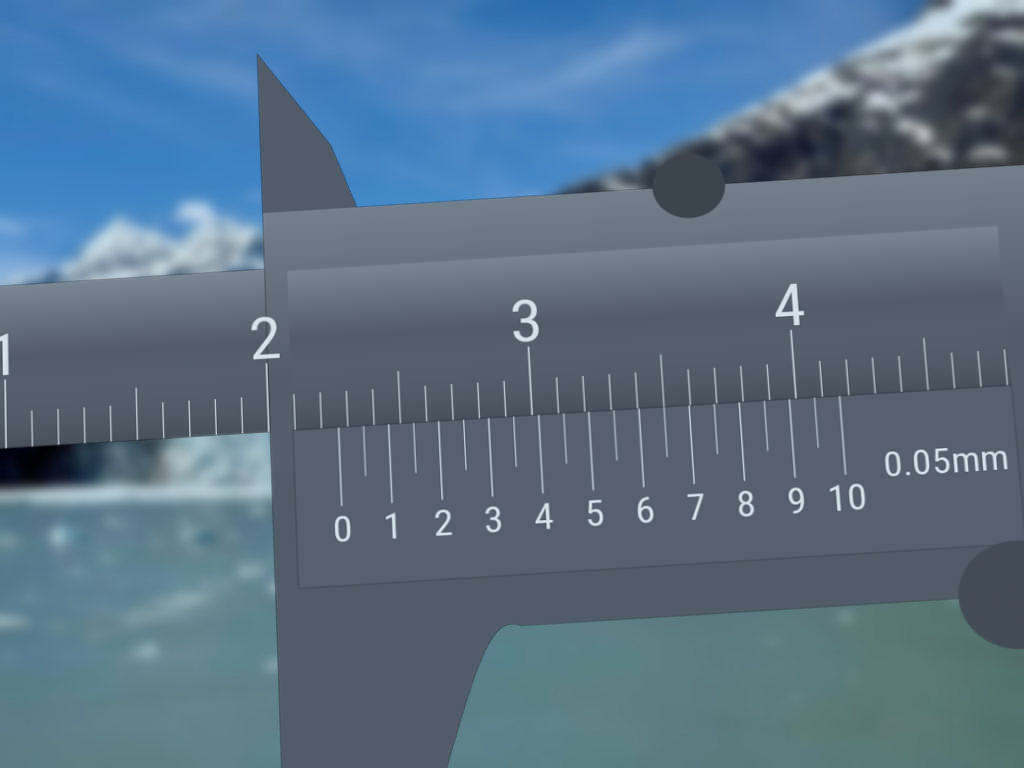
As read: 22.65
